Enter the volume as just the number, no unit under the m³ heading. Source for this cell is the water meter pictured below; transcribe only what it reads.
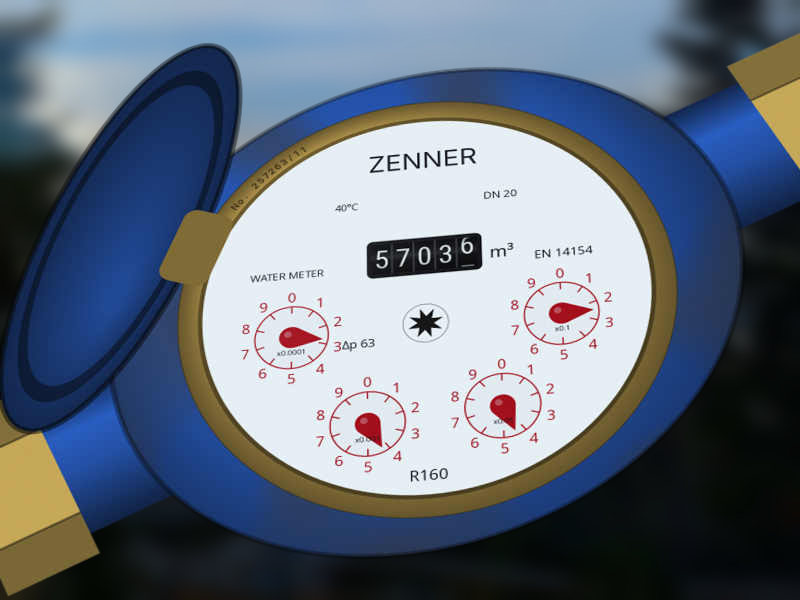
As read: 57036.2442
